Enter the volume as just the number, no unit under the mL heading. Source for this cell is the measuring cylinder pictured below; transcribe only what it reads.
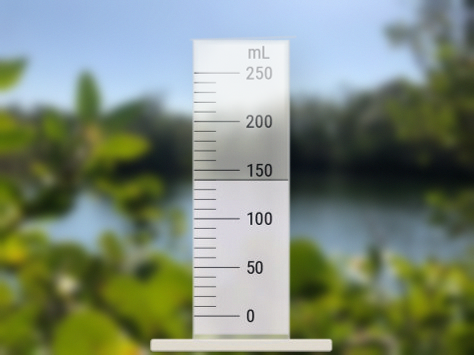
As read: 140
